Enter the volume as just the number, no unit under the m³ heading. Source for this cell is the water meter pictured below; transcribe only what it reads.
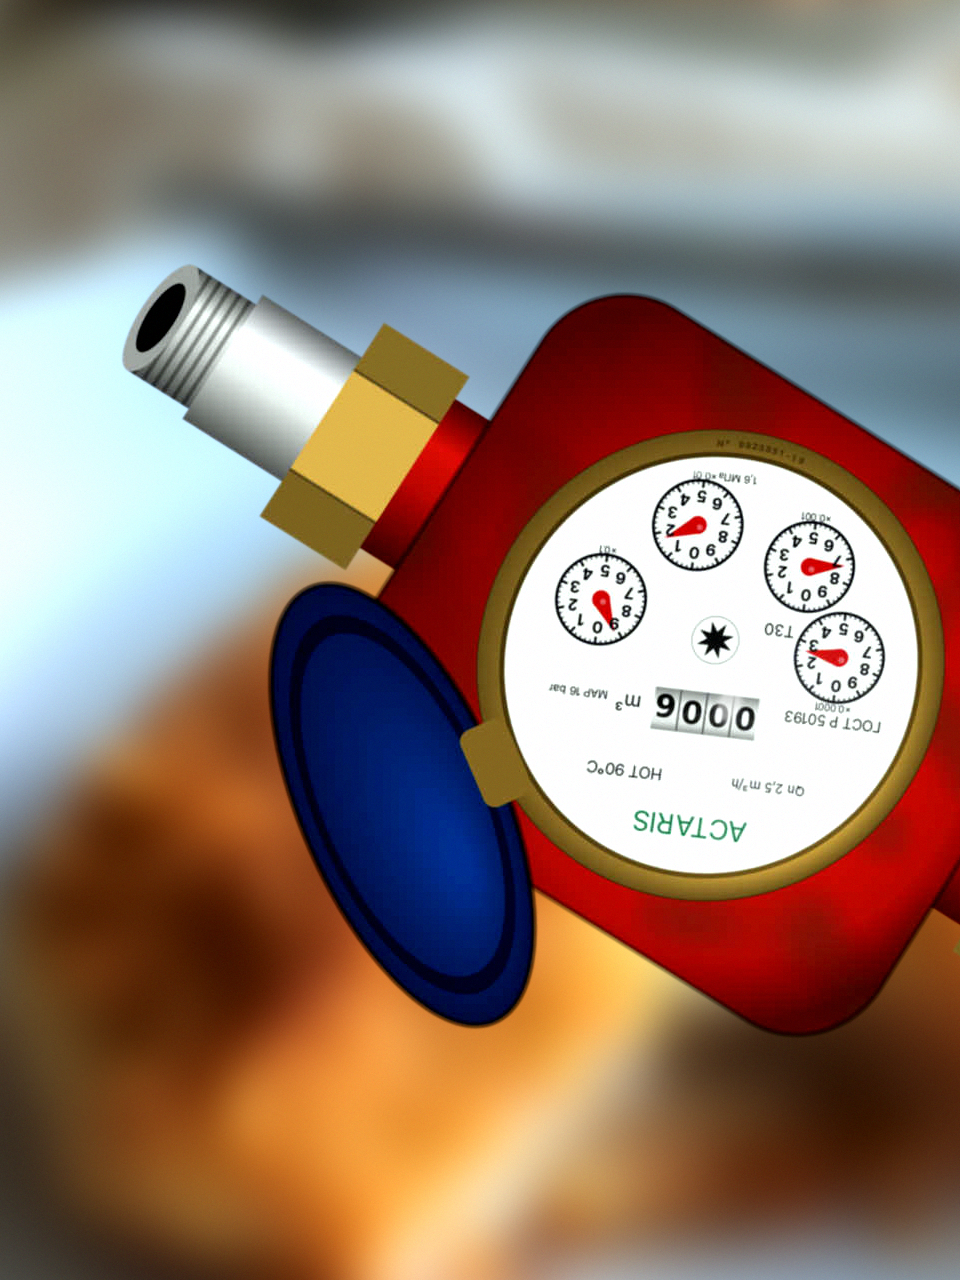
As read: 5.9172
